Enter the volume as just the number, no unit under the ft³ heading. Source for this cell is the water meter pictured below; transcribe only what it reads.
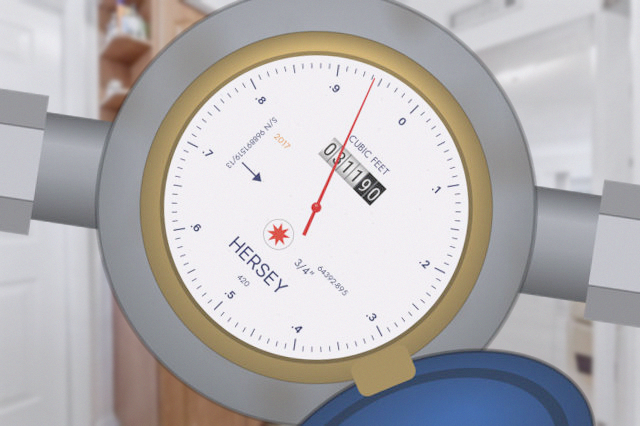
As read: 31189.94
